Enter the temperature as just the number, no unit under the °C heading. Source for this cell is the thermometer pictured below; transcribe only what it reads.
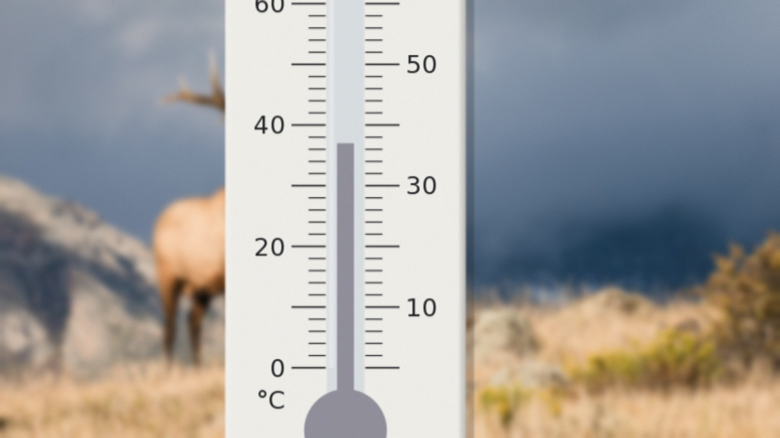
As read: 37
